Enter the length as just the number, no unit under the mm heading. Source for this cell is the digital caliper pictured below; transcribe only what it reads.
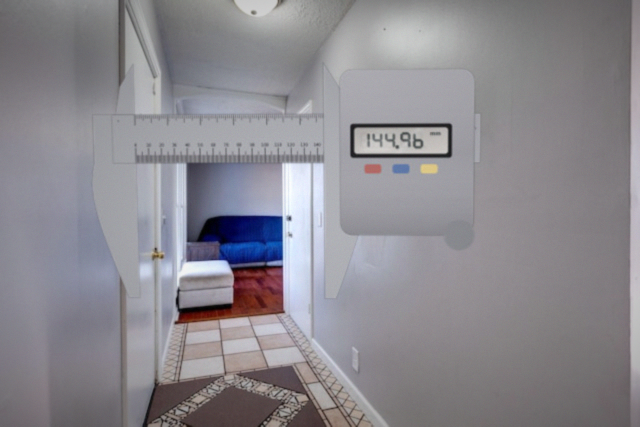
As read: 144.96
